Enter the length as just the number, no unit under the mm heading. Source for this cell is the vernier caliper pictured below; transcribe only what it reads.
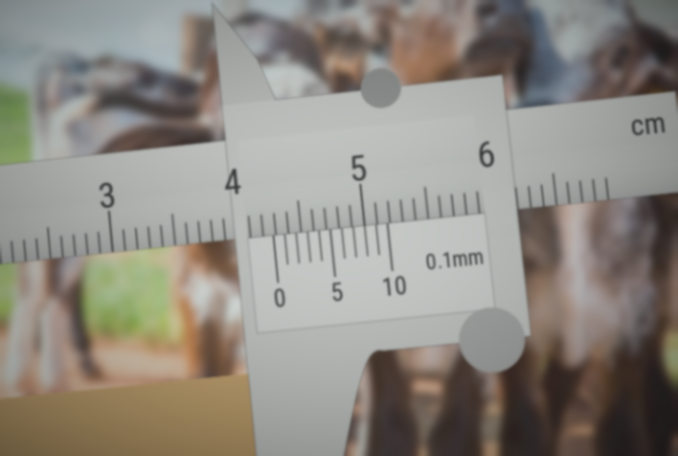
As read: 42.8
